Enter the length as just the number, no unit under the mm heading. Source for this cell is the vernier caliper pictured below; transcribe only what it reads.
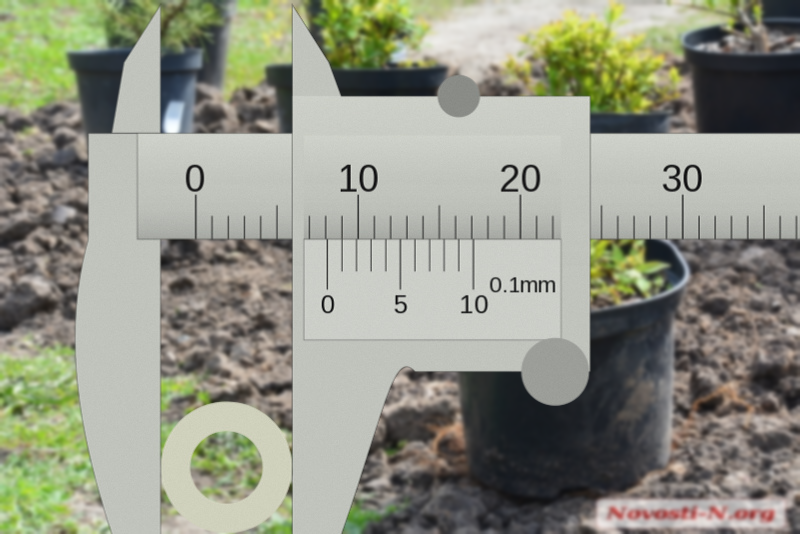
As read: 8.1
